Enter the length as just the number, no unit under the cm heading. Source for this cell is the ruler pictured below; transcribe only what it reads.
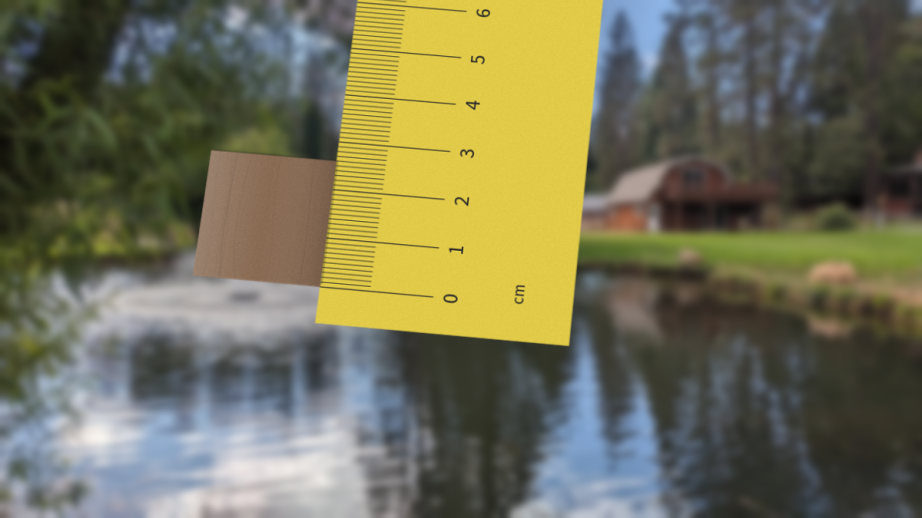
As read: 2.6
